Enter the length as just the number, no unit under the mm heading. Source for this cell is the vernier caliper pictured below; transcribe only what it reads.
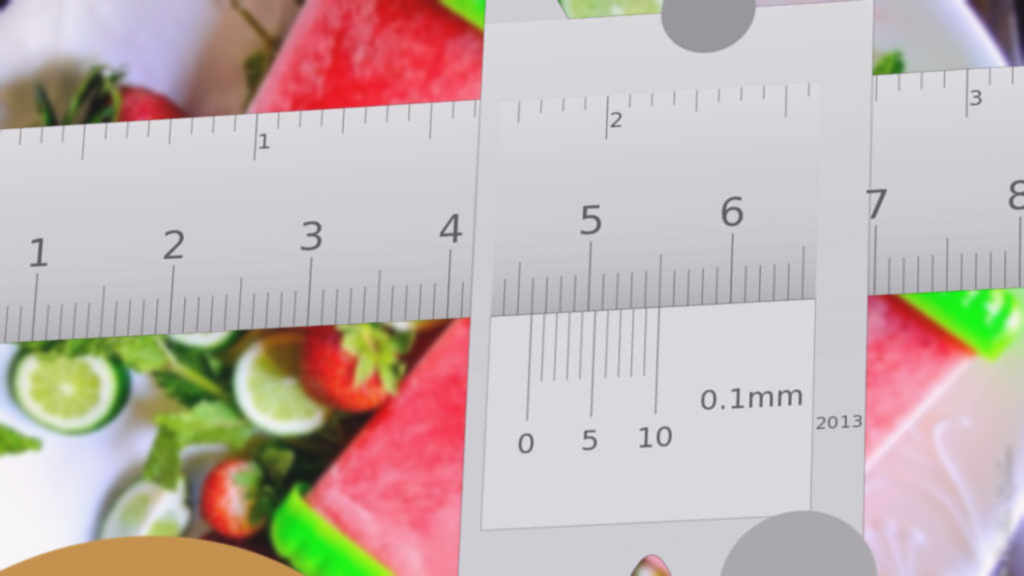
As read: 46.0
